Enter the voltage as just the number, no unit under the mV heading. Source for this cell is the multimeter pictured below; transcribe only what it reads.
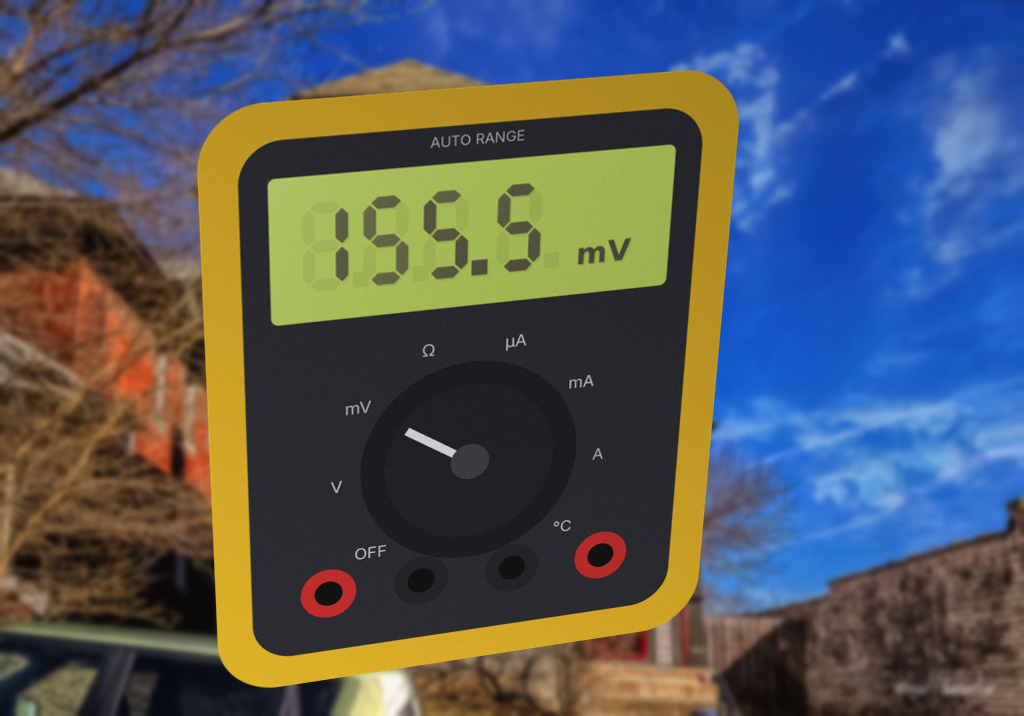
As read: 155.5
